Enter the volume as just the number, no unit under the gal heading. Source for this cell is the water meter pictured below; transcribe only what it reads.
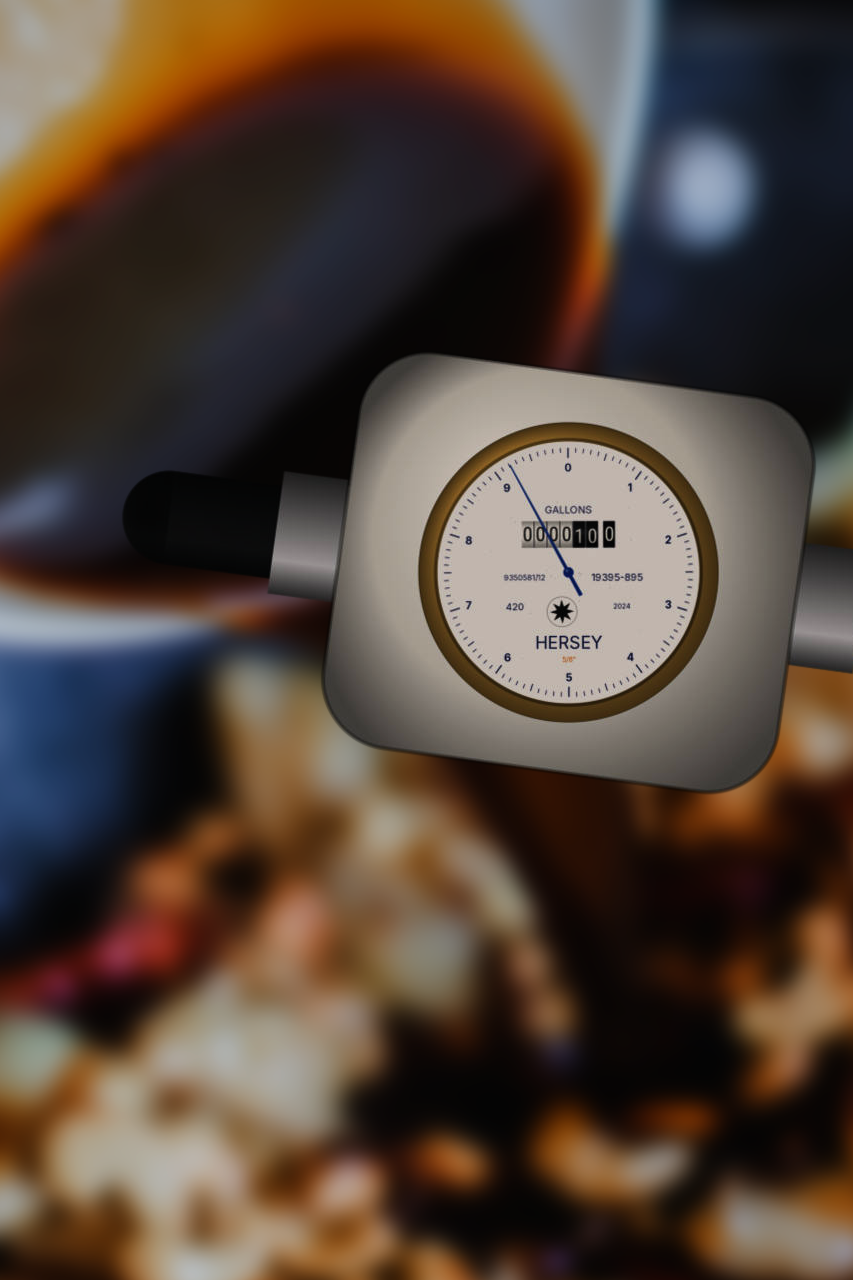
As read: 99.2
